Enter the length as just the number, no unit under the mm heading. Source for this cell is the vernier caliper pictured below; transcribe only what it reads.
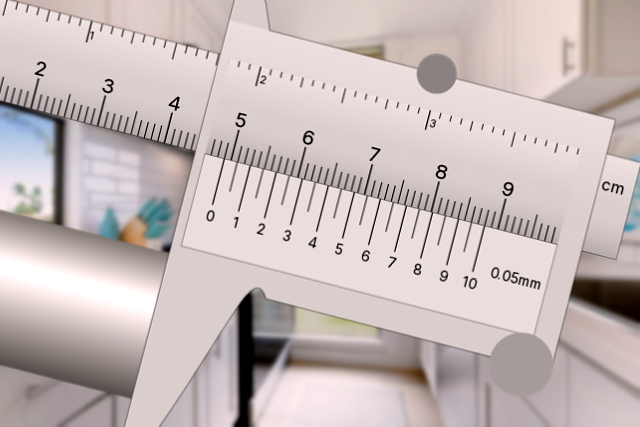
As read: 49.0
